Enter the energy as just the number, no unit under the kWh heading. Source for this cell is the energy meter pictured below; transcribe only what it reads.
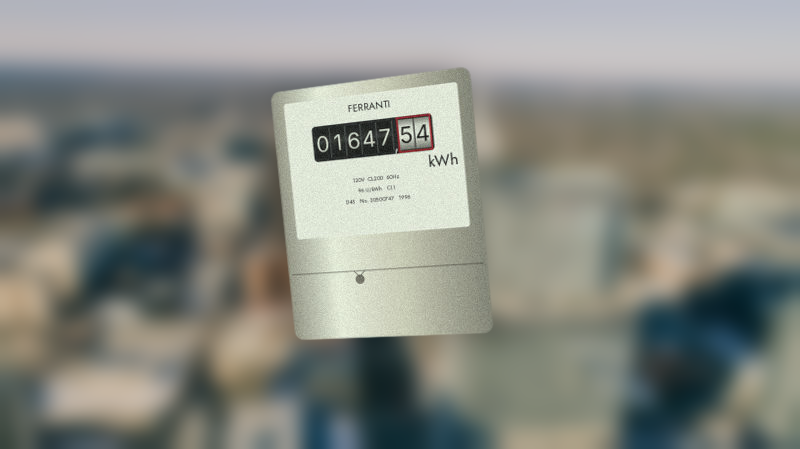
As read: 1647.54
